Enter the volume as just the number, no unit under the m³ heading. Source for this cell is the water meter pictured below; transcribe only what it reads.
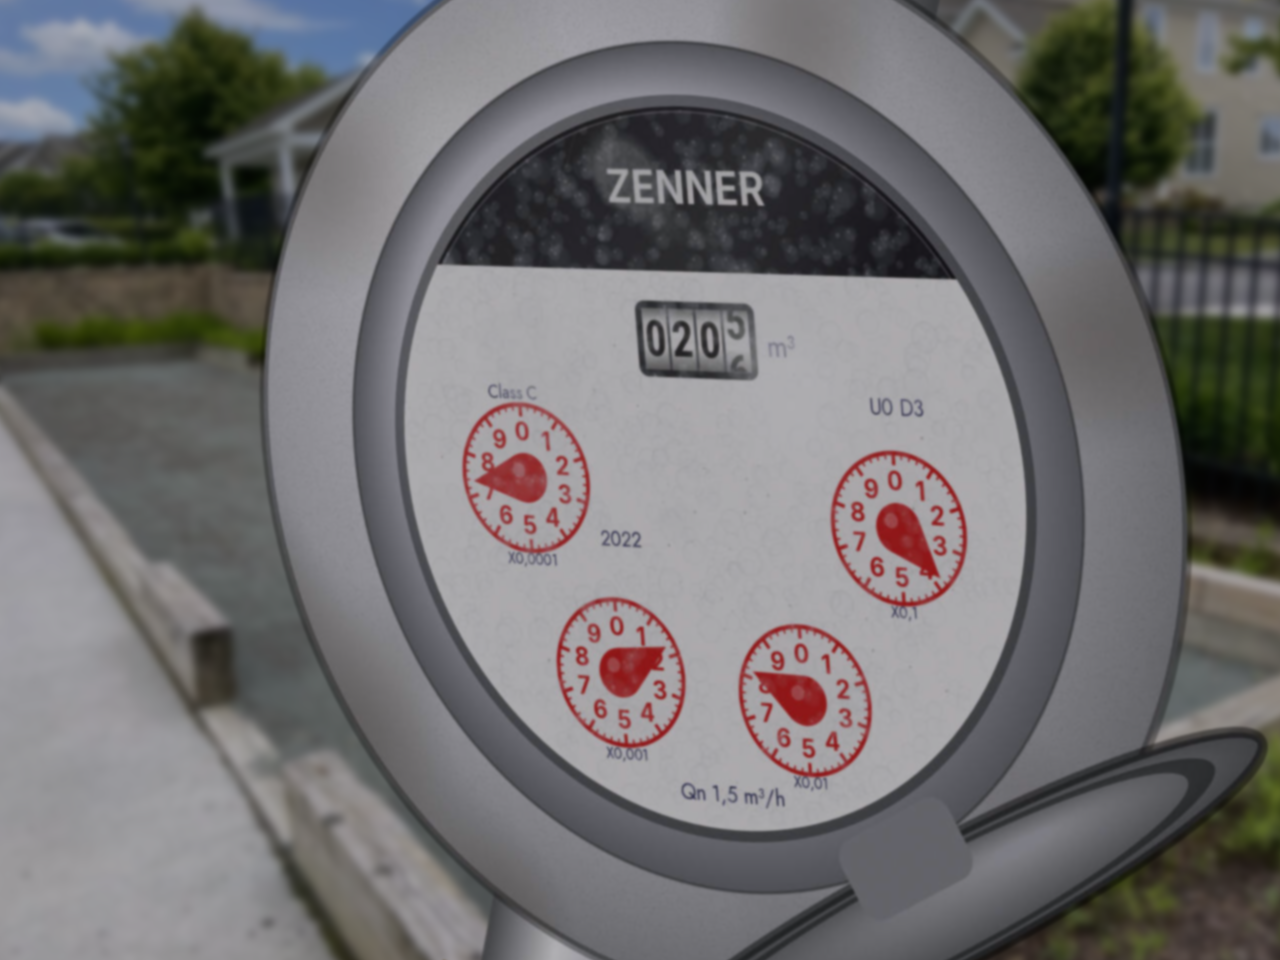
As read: 205.3817
